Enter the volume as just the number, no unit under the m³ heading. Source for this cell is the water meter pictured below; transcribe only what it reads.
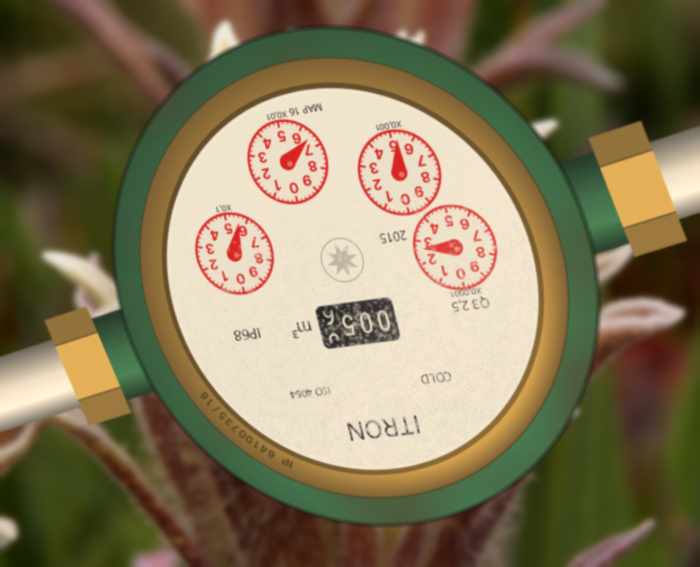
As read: 55.5652
